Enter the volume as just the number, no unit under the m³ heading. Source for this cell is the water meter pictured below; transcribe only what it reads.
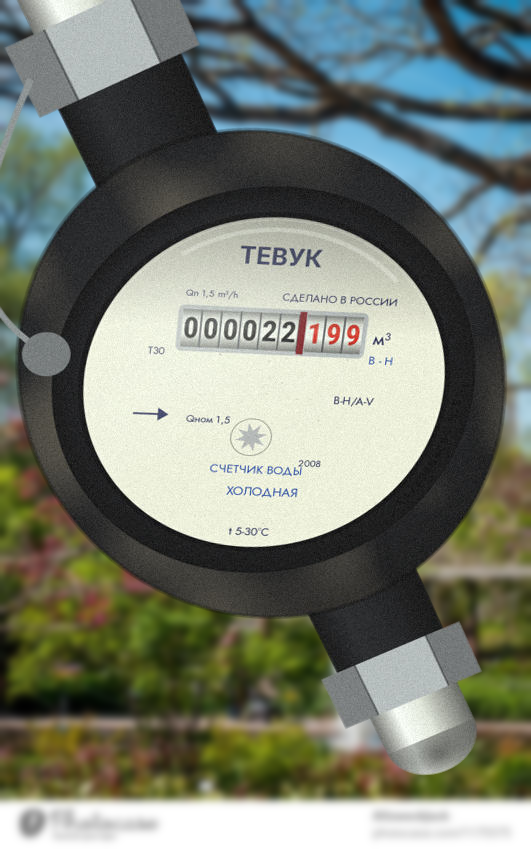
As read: 22.199
